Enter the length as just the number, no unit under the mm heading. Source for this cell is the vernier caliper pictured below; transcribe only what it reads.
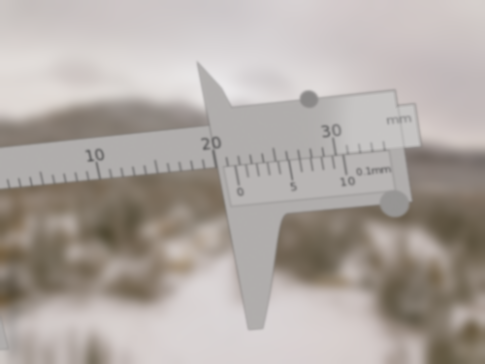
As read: 21.6
